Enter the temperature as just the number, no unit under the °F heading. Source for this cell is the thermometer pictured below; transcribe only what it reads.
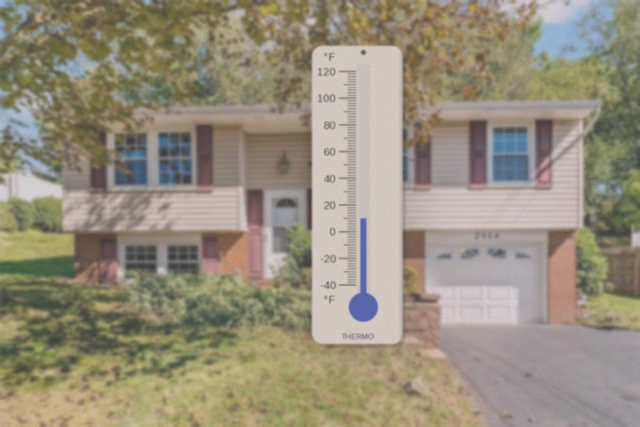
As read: 10
